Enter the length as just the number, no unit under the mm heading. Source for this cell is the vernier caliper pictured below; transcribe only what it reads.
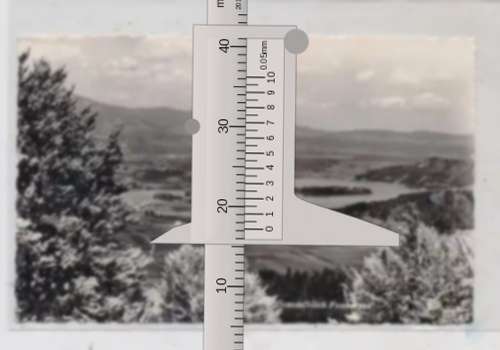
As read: 17.2
